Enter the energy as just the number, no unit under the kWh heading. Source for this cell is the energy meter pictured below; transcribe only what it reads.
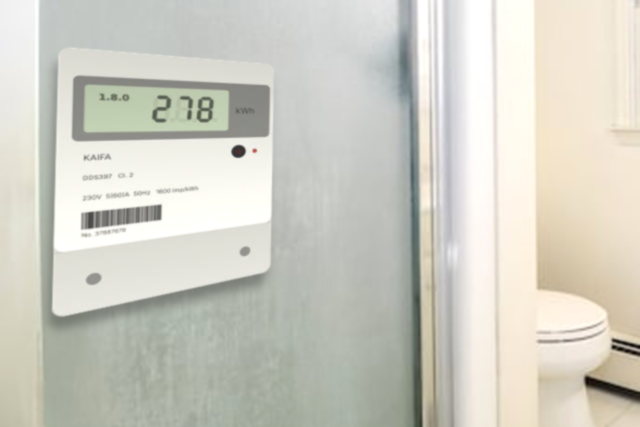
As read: 278
